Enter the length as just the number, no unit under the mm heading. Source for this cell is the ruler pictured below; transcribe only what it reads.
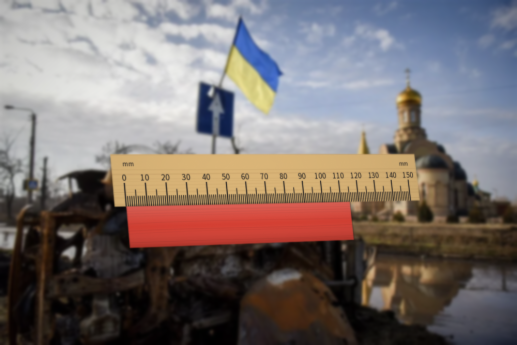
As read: 115
